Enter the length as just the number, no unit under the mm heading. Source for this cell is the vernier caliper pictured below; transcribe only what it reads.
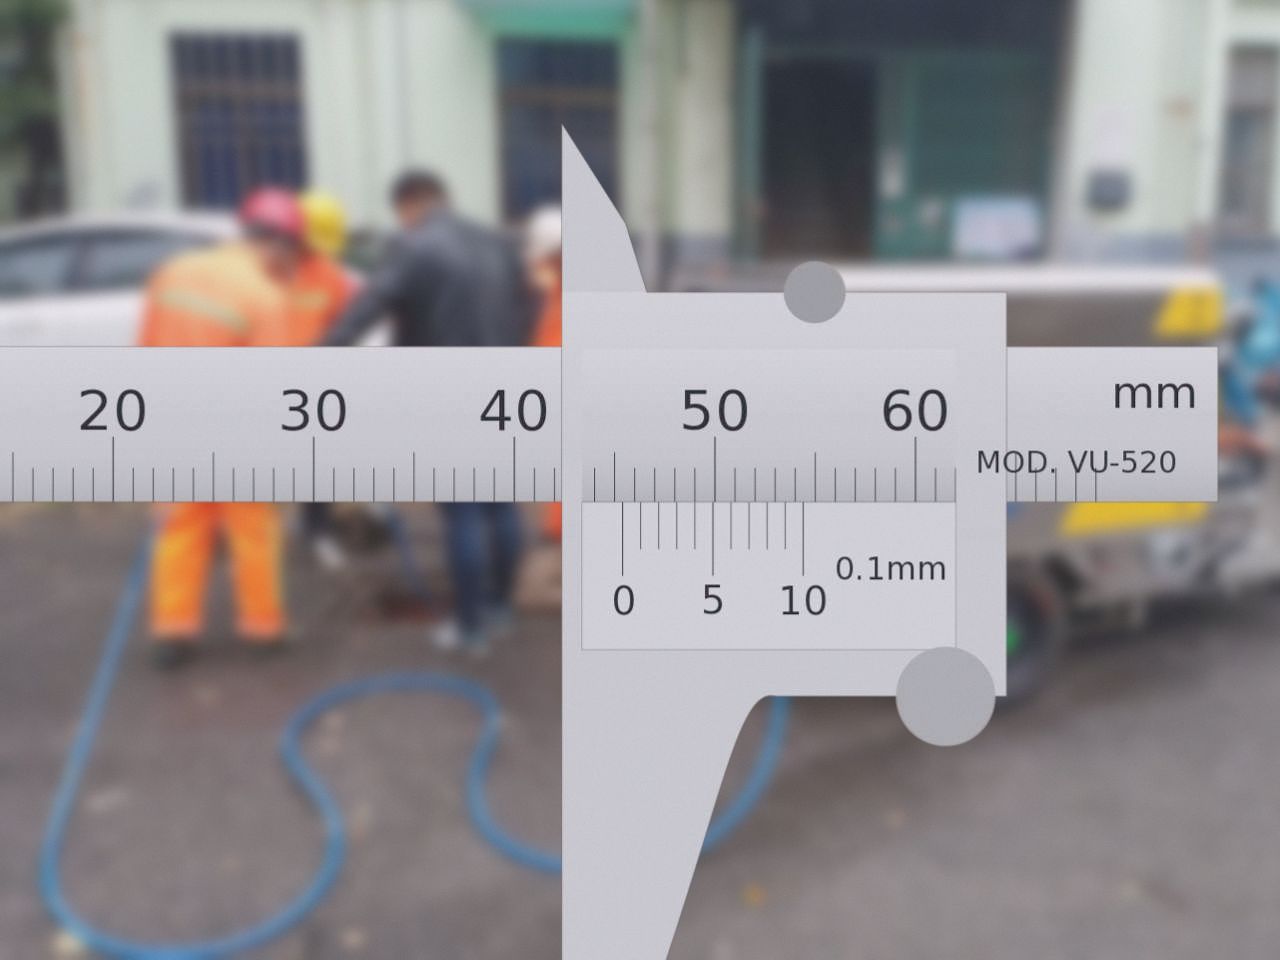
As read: 45.4
